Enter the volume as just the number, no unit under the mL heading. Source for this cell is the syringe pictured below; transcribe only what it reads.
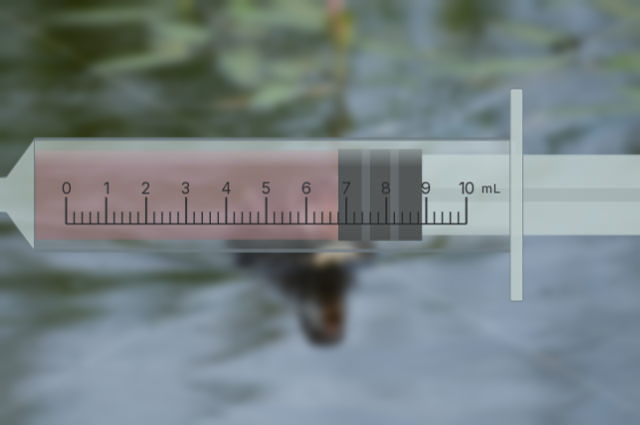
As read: 6.8
